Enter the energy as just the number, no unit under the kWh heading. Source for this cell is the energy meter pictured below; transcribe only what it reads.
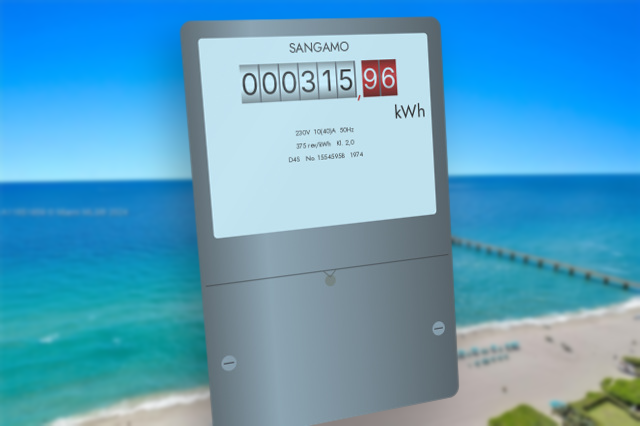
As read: 315.96
